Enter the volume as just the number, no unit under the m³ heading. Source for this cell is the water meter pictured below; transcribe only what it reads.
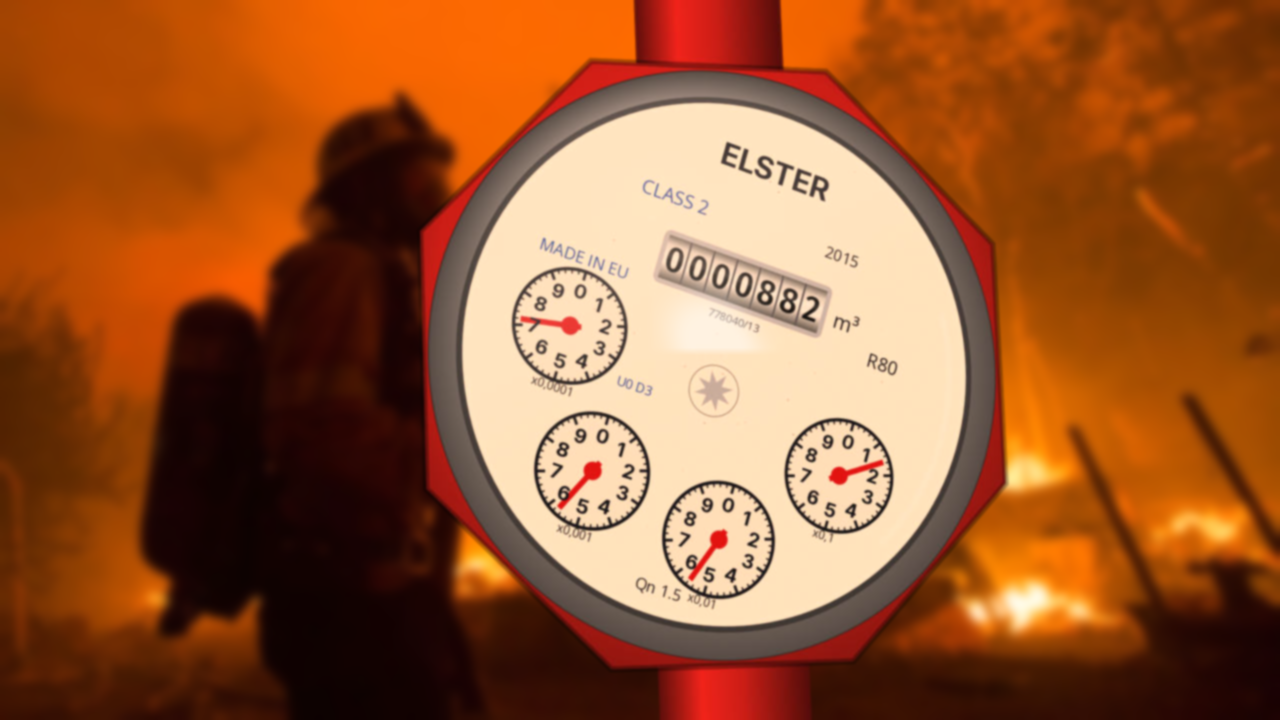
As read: 882.1557
